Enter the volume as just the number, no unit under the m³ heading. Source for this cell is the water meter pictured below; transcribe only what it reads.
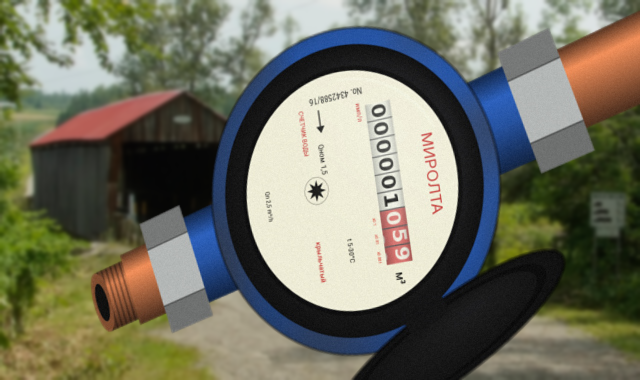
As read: 1.059
